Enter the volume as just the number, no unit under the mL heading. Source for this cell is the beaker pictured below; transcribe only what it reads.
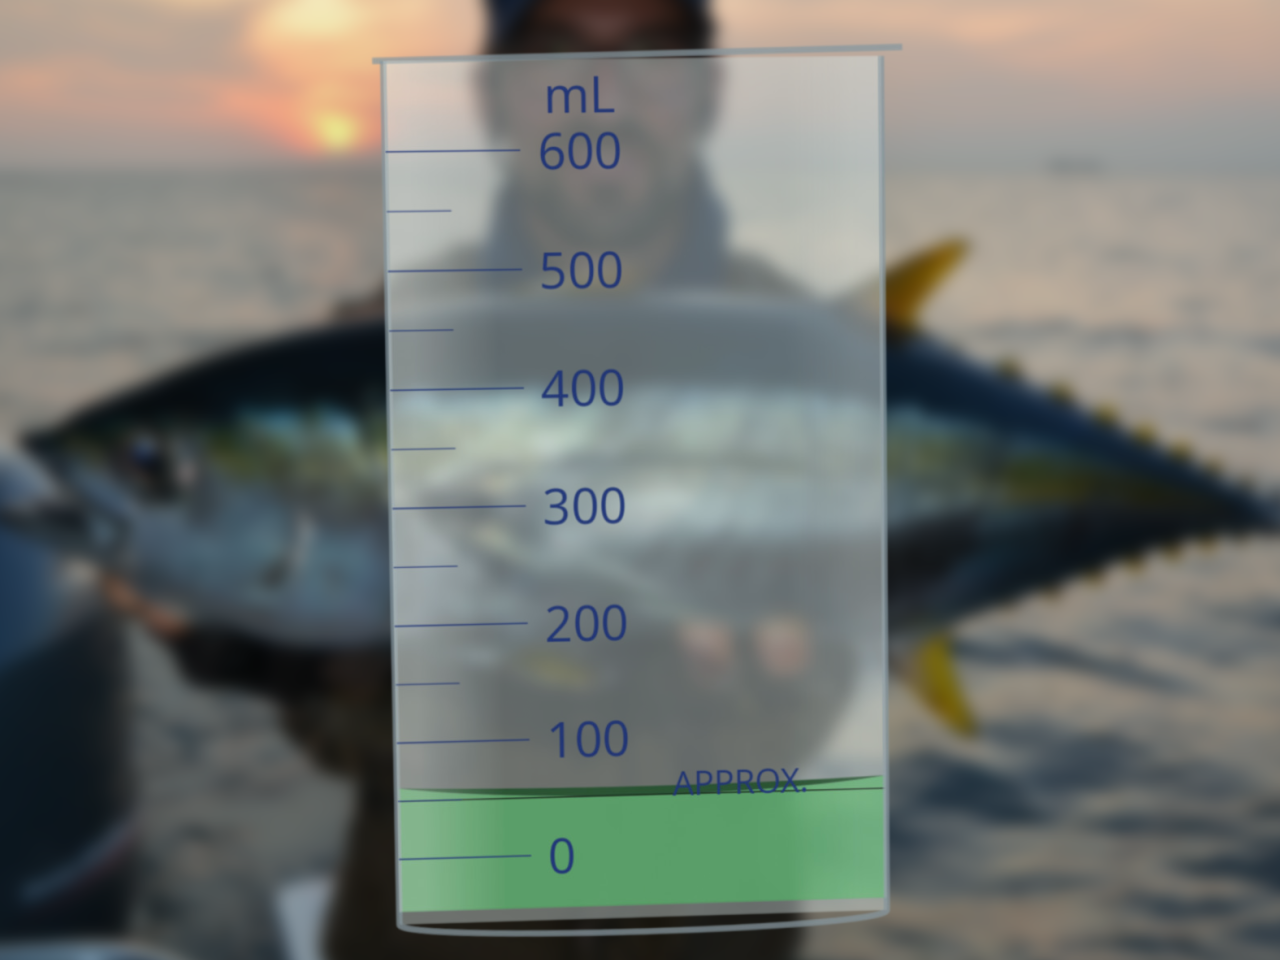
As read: 50
